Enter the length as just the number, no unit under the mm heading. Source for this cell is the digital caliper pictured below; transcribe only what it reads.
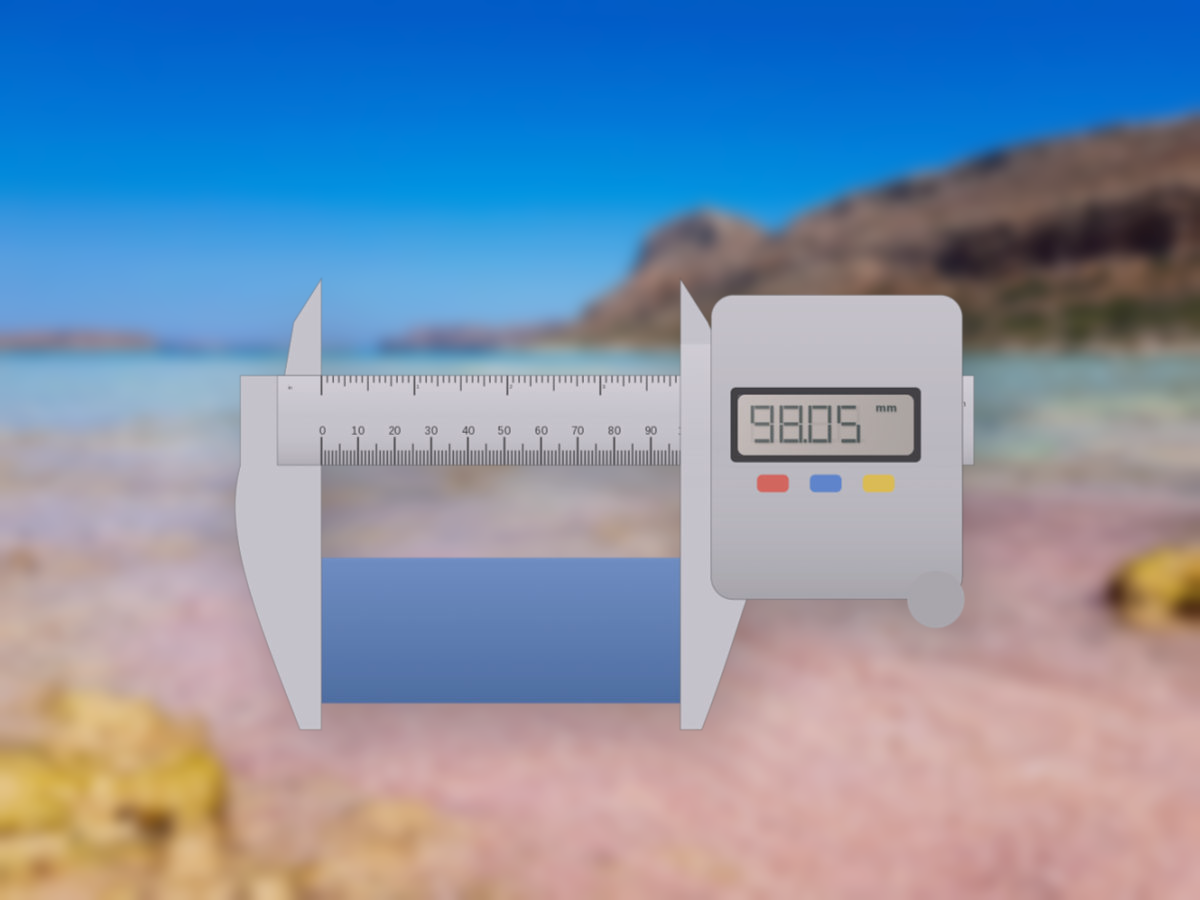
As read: 98.05
